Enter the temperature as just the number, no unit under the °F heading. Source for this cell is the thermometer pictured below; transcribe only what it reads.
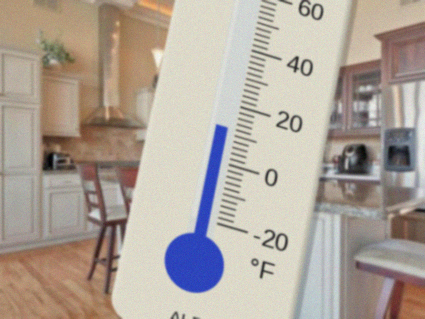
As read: 12
